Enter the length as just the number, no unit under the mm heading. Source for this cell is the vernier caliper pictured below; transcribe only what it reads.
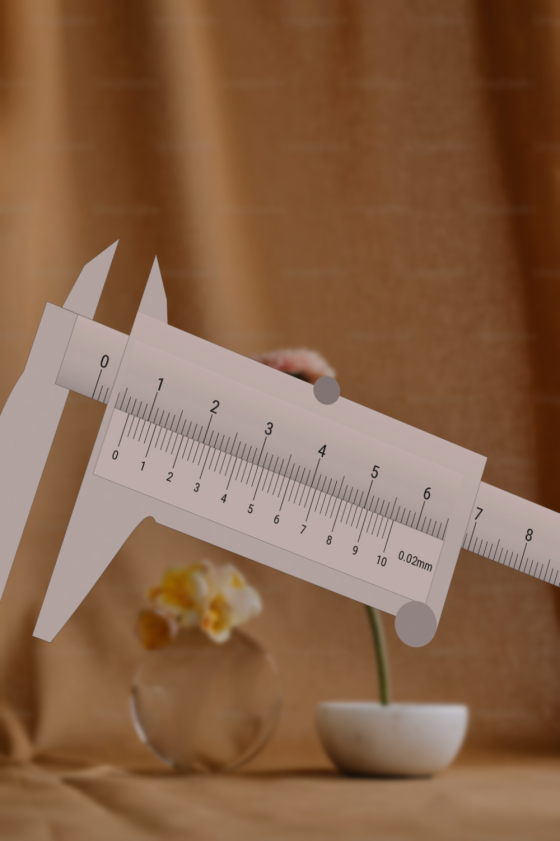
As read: 6.6
